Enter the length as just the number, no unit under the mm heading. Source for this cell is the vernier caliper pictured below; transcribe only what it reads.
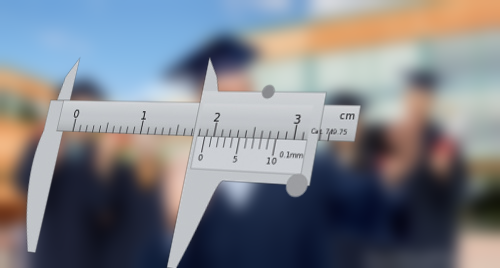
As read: 18.8
